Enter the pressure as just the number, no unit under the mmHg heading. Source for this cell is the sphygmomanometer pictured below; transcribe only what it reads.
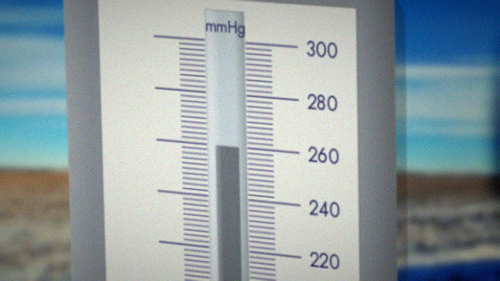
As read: 260
